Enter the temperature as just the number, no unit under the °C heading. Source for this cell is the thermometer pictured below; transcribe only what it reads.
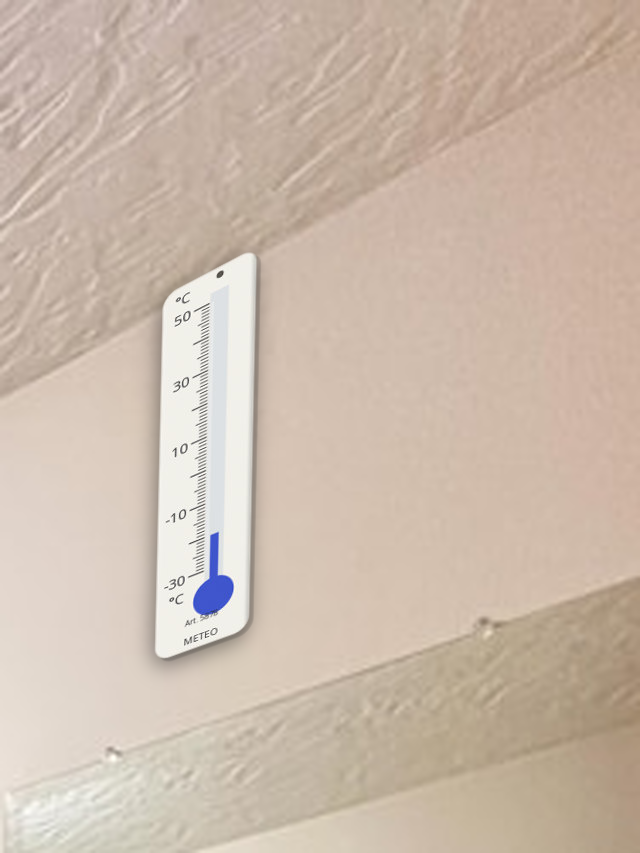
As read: -20
